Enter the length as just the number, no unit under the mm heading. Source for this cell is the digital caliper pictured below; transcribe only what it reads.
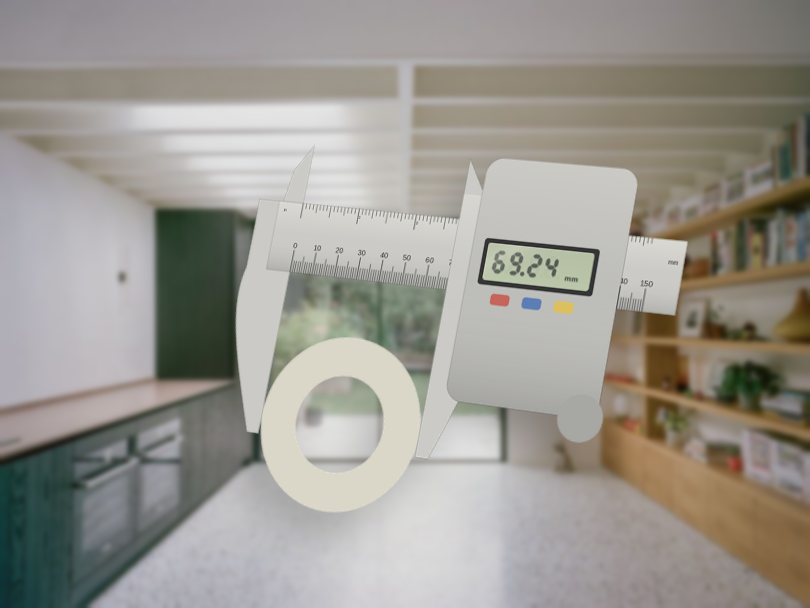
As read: 69.24
